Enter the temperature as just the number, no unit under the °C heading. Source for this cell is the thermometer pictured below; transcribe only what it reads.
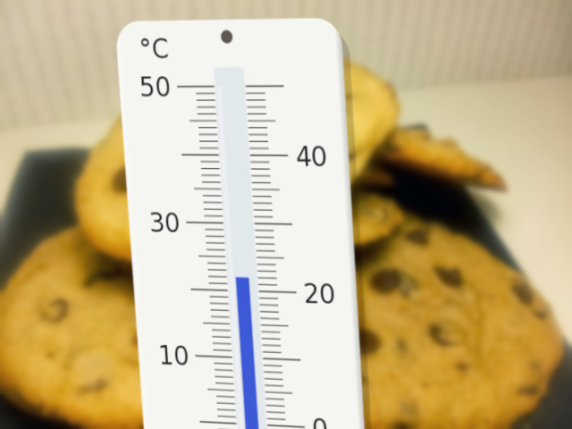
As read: 22
